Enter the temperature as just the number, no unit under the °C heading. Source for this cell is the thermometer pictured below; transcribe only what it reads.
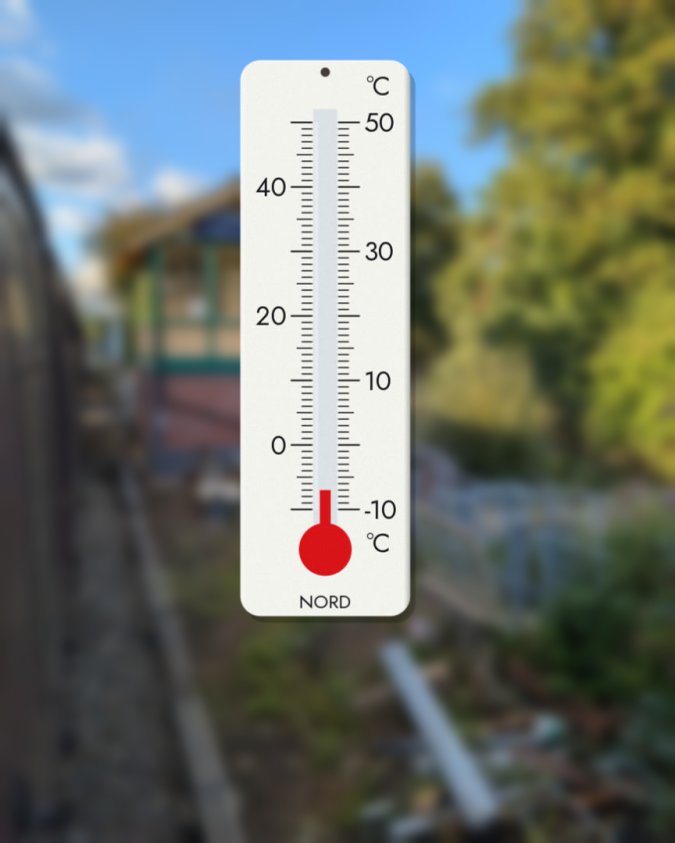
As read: -7
